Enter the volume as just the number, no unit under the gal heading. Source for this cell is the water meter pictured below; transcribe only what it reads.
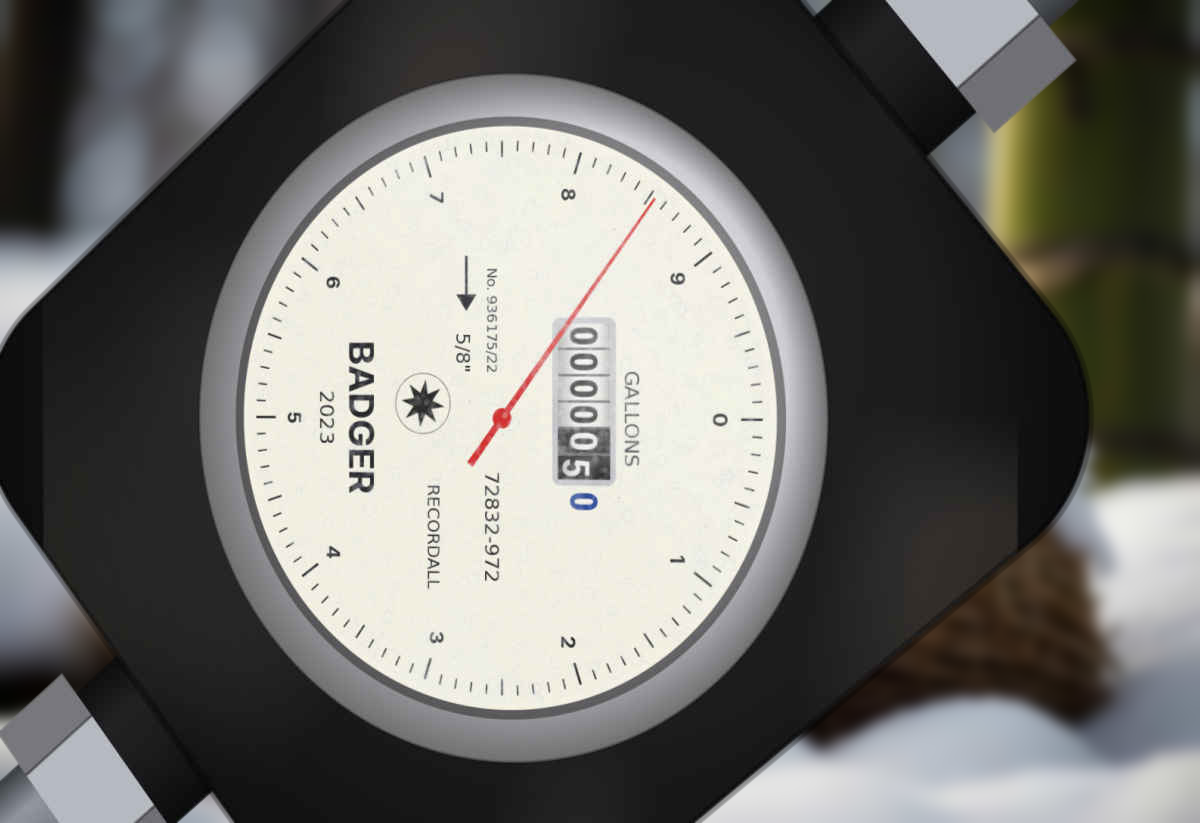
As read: 48.5
